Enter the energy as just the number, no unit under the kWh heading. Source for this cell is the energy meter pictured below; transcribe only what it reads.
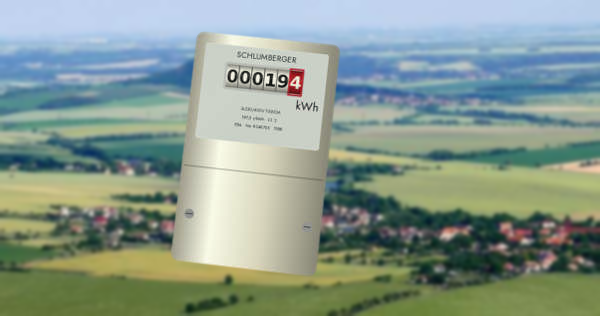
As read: 19.4
